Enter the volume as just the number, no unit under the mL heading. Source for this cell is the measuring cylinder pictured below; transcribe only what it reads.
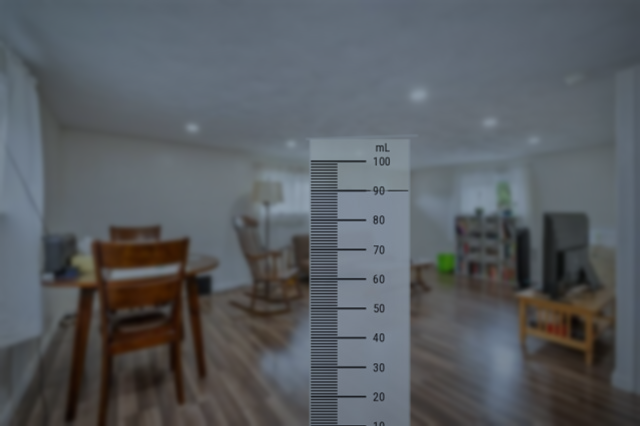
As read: 90
